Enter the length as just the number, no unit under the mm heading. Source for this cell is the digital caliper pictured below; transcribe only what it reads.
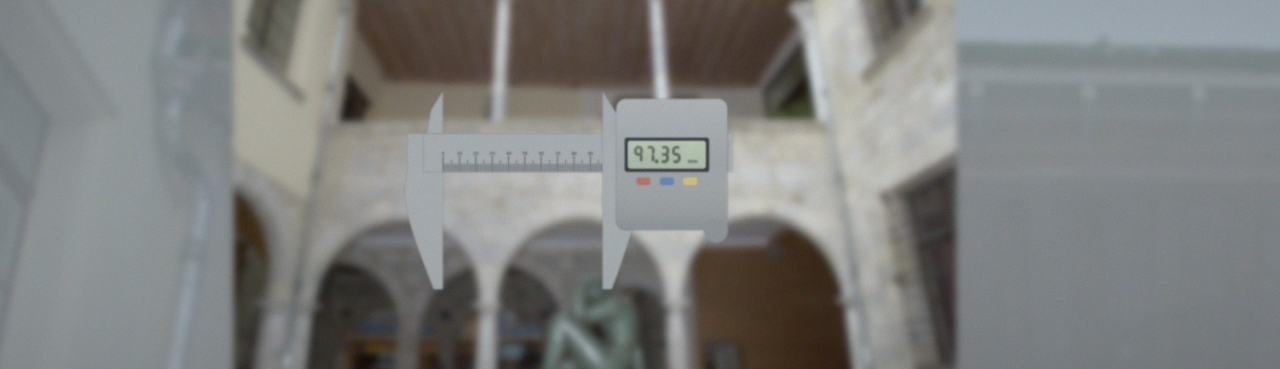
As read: 97.35
